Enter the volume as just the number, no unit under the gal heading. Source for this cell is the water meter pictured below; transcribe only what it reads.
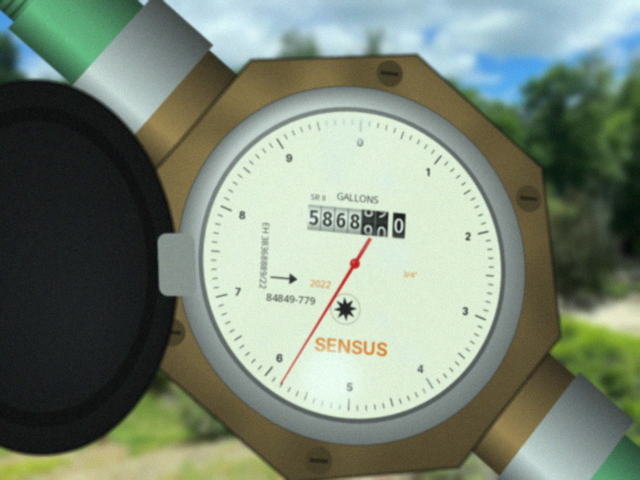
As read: 5868895.8
